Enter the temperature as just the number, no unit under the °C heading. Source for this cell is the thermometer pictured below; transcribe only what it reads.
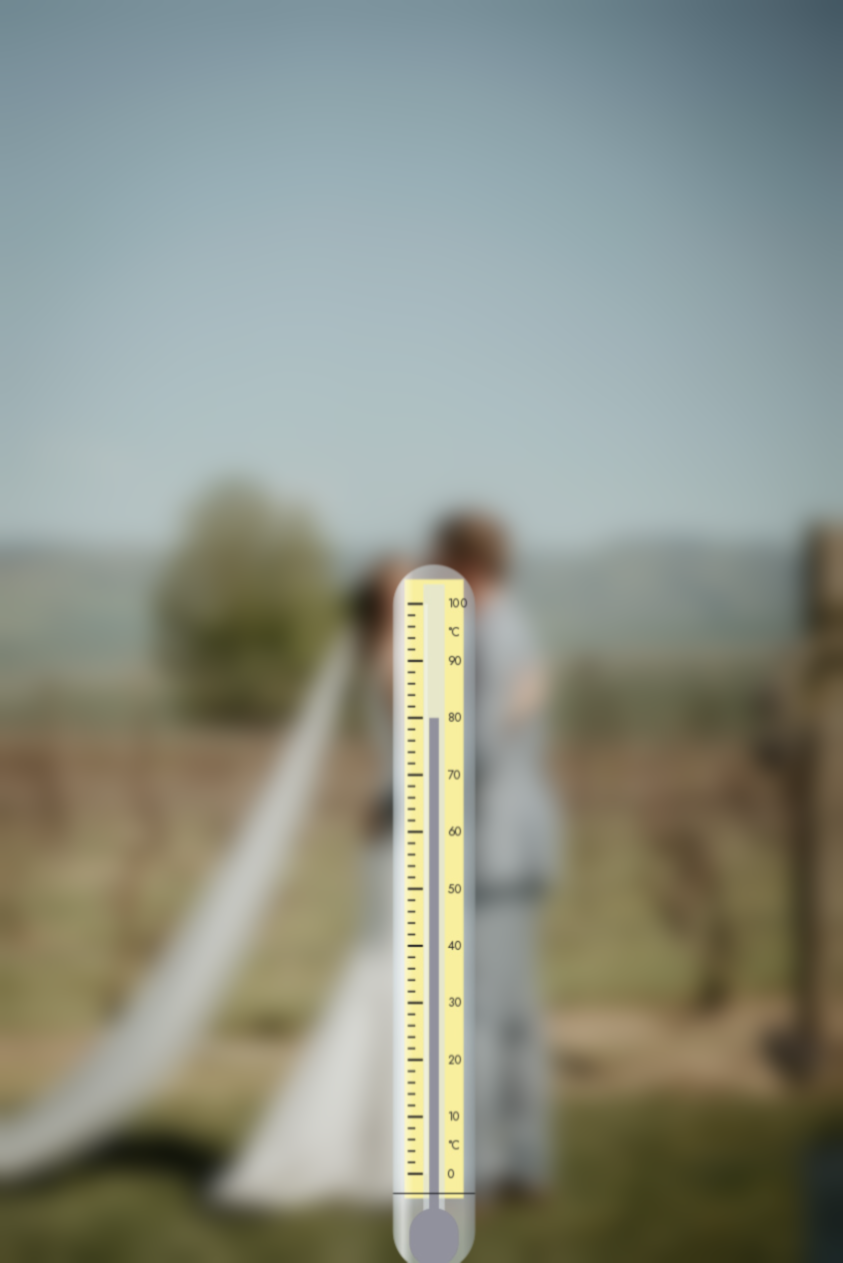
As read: 80
